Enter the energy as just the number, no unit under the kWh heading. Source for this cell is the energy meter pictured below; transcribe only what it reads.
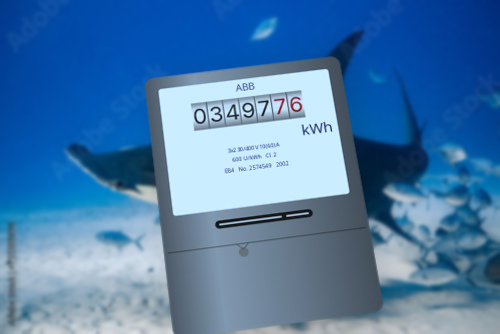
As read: 3497.76
